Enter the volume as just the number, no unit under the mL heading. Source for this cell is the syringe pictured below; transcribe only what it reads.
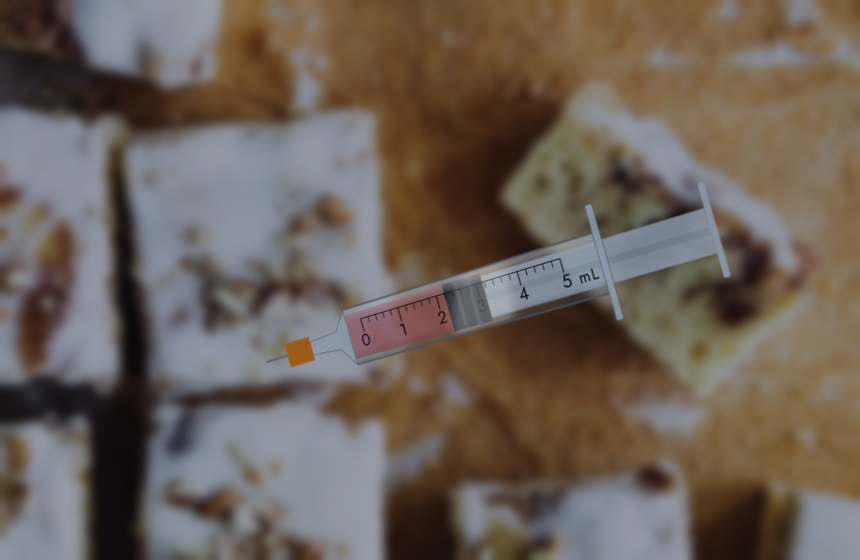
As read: 2.2
